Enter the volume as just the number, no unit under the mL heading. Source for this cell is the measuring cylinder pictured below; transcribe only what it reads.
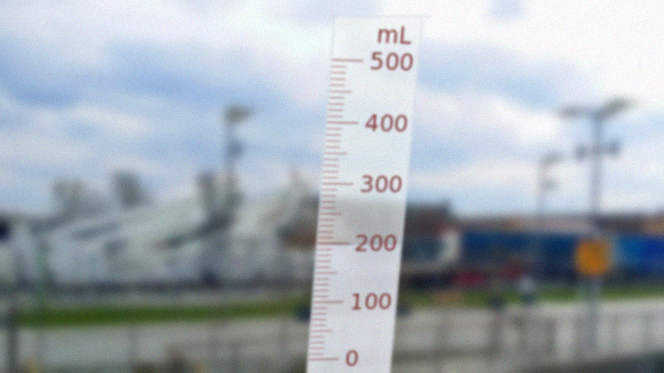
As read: 200
